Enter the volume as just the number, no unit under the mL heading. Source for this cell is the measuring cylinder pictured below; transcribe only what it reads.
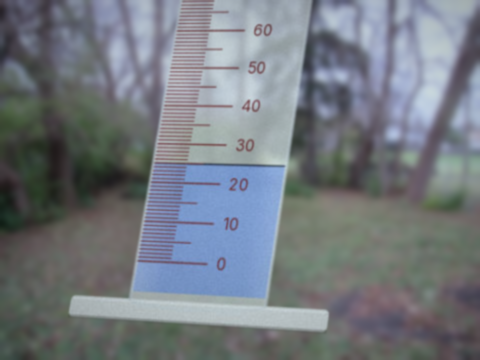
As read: 25
